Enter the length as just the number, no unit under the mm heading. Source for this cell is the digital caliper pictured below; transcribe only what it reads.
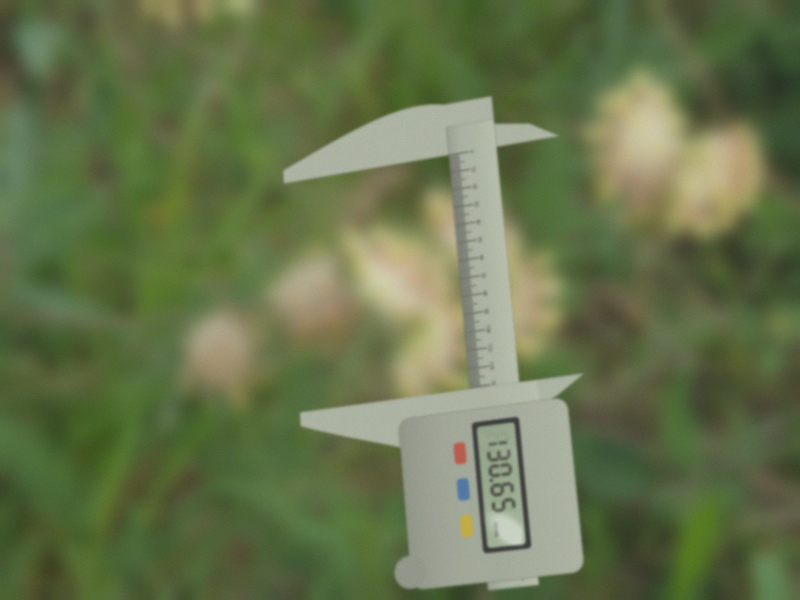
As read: 130.65
